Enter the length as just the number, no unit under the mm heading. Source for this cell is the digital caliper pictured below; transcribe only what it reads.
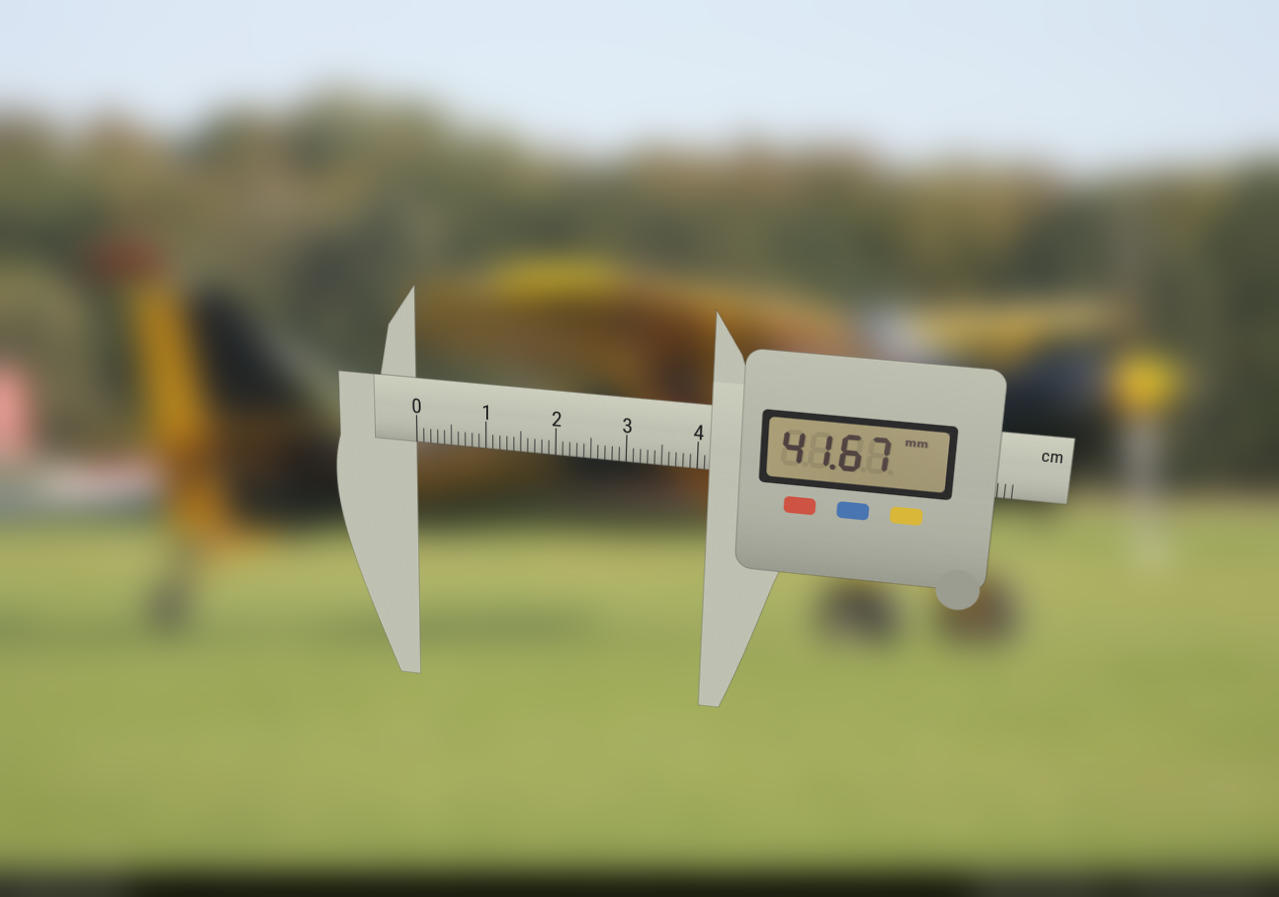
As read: 41.67
